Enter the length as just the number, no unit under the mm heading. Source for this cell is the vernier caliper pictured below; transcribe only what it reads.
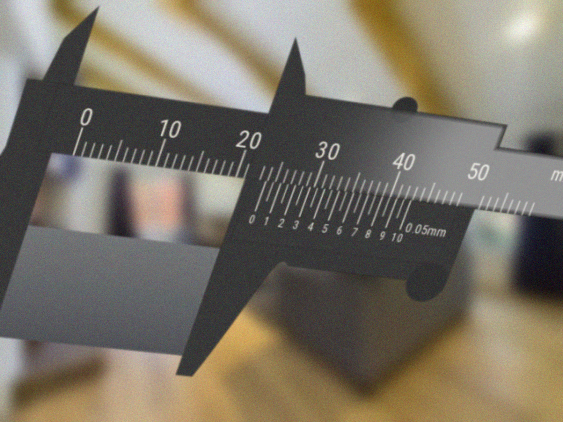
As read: 23.8
